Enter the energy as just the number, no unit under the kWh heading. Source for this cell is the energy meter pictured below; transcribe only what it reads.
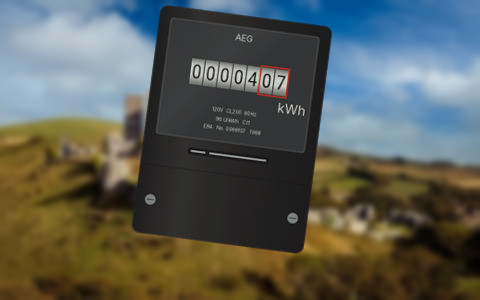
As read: 4.07
